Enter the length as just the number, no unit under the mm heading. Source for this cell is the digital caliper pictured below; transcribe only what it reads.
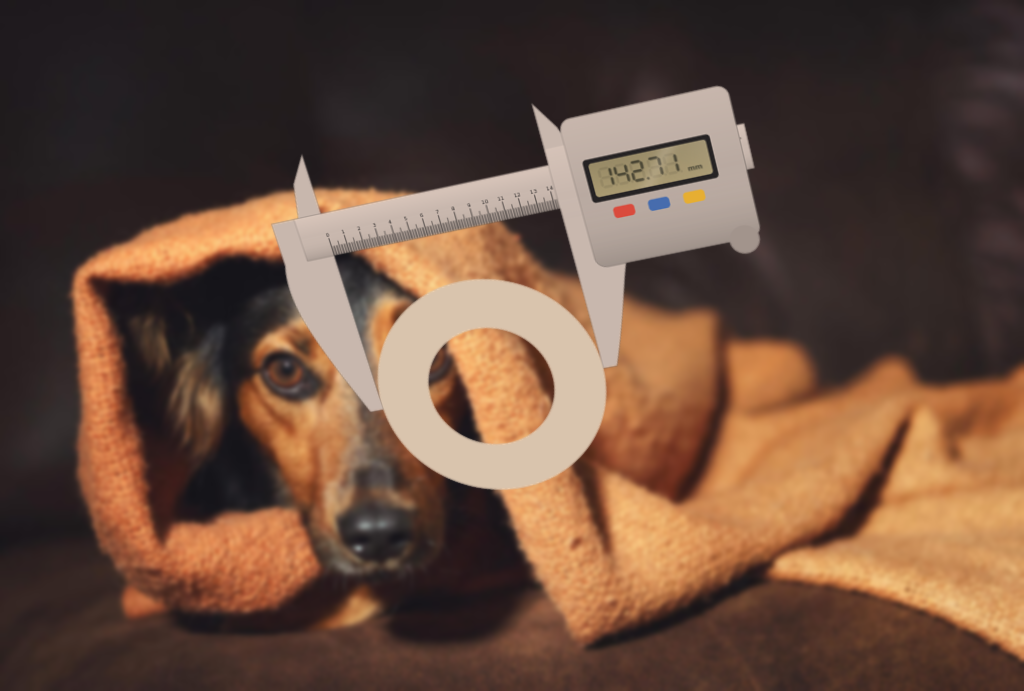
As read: 142.71
